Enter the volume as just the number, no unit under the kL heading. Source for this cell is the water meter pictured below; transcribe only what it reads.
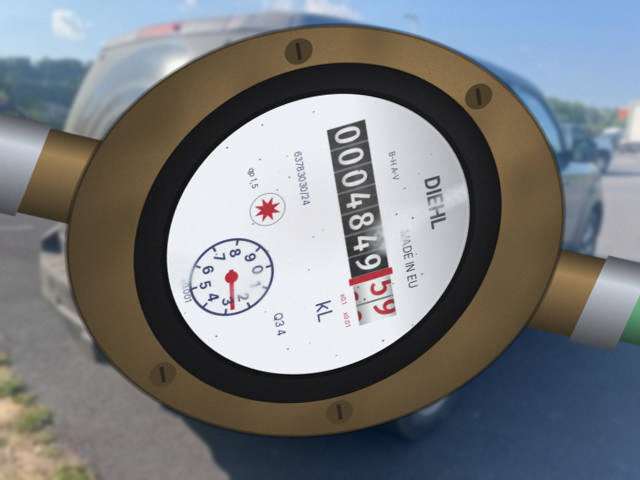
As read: 4849.592
